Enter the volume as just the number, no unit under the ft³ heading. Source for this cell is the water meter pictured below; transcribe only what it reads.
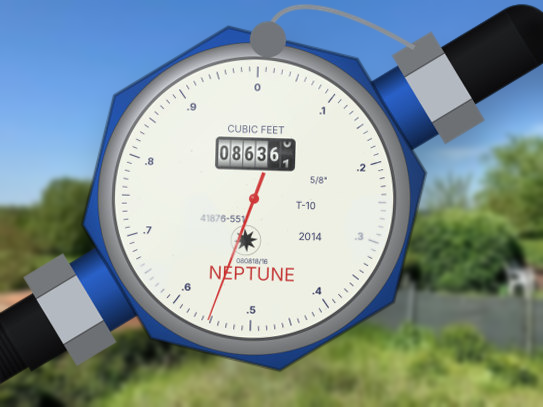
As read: 86360.55
